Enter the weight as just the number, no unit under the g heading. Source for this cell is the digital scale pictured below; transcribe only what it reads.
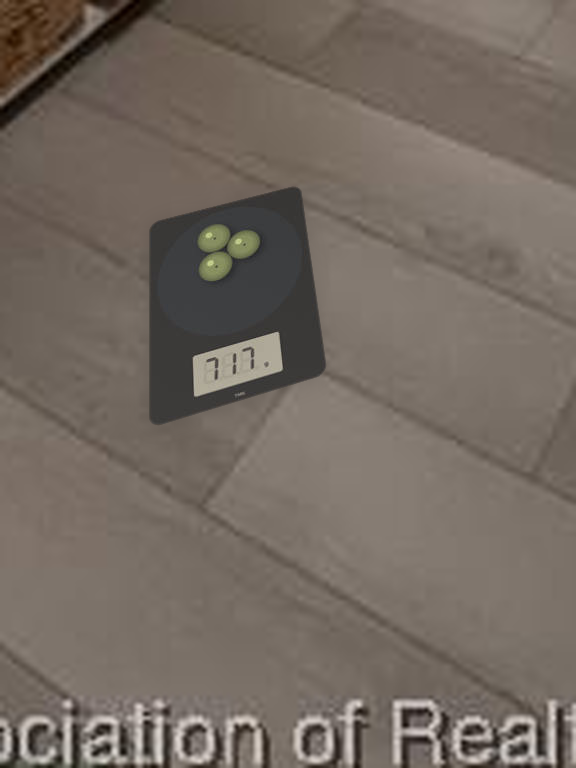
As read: 717
